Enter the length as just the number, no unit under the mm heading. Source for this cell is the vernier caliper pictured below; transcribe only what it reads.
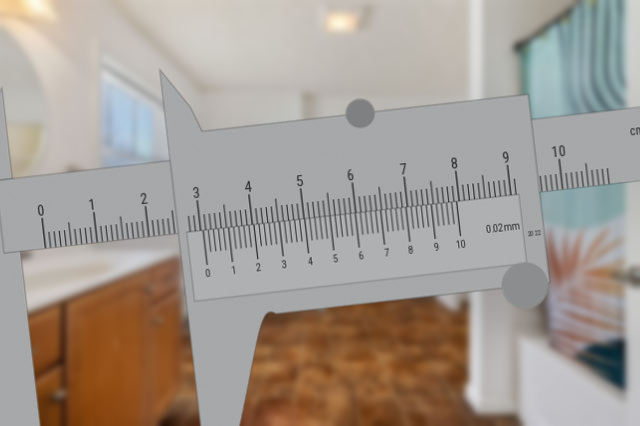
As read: 30.5
